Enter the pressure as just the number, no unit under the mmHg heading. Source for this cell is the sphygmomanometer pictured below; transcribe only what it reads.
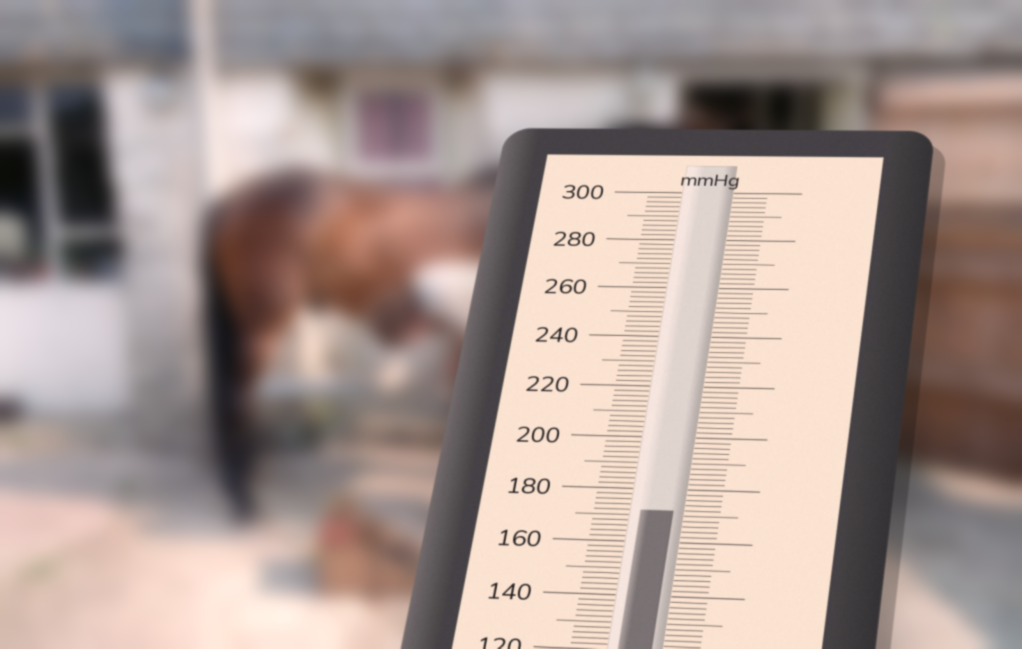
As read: 172
